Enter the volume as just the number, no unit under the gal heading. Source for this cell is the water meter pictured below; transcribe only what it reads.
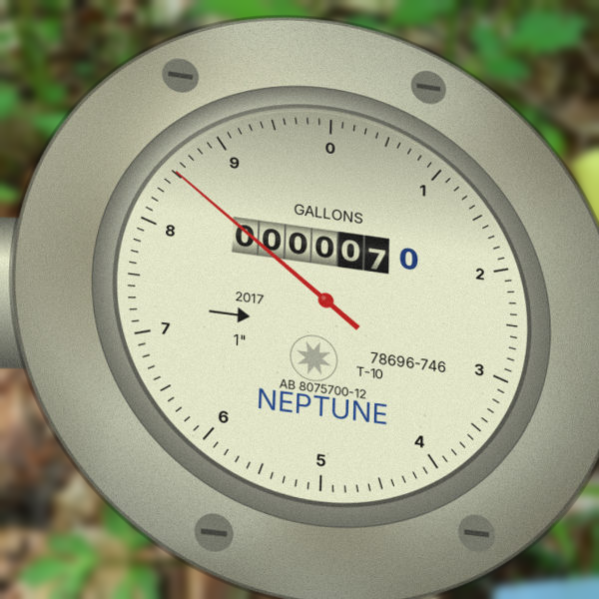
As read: 68.5
